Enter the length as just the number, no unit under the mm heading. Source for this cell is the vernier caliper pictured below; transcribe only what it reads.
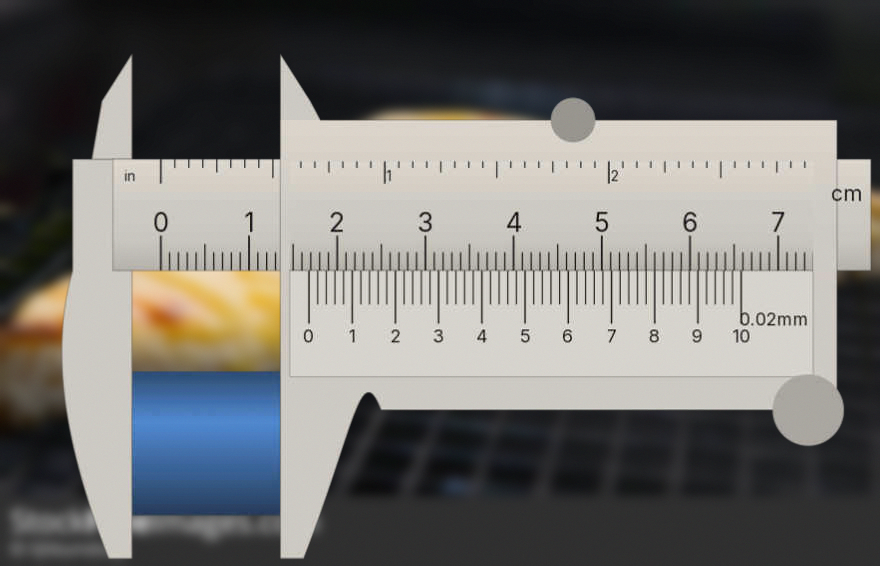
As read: 16.8
